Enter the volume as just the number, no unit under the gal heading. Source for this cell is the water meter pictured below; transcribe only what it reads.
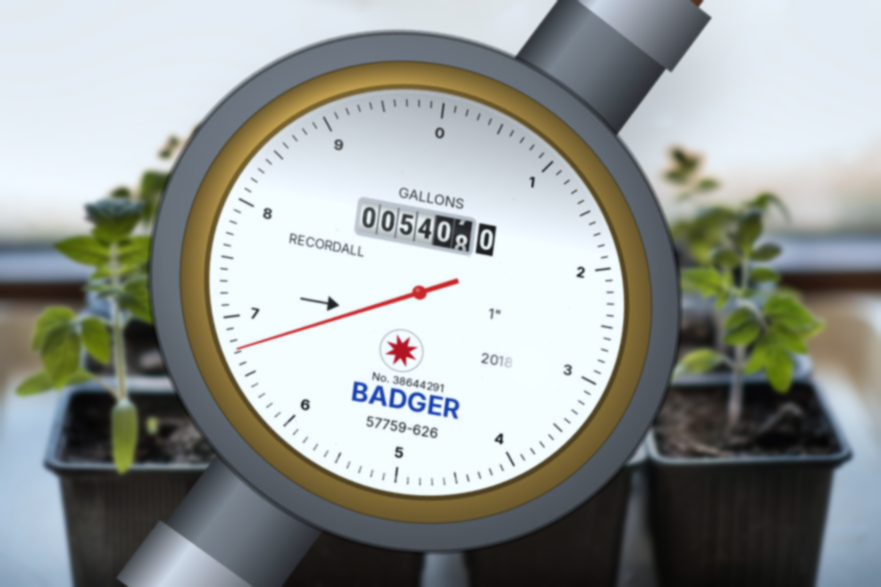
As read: 54076.7
